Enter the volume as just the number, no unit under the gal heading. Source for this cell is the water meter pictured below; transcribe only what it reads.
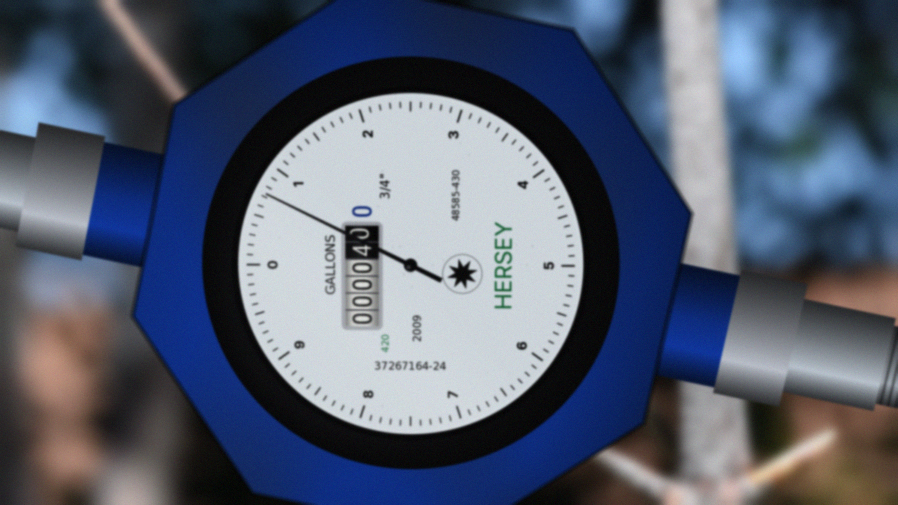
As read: 400.7
